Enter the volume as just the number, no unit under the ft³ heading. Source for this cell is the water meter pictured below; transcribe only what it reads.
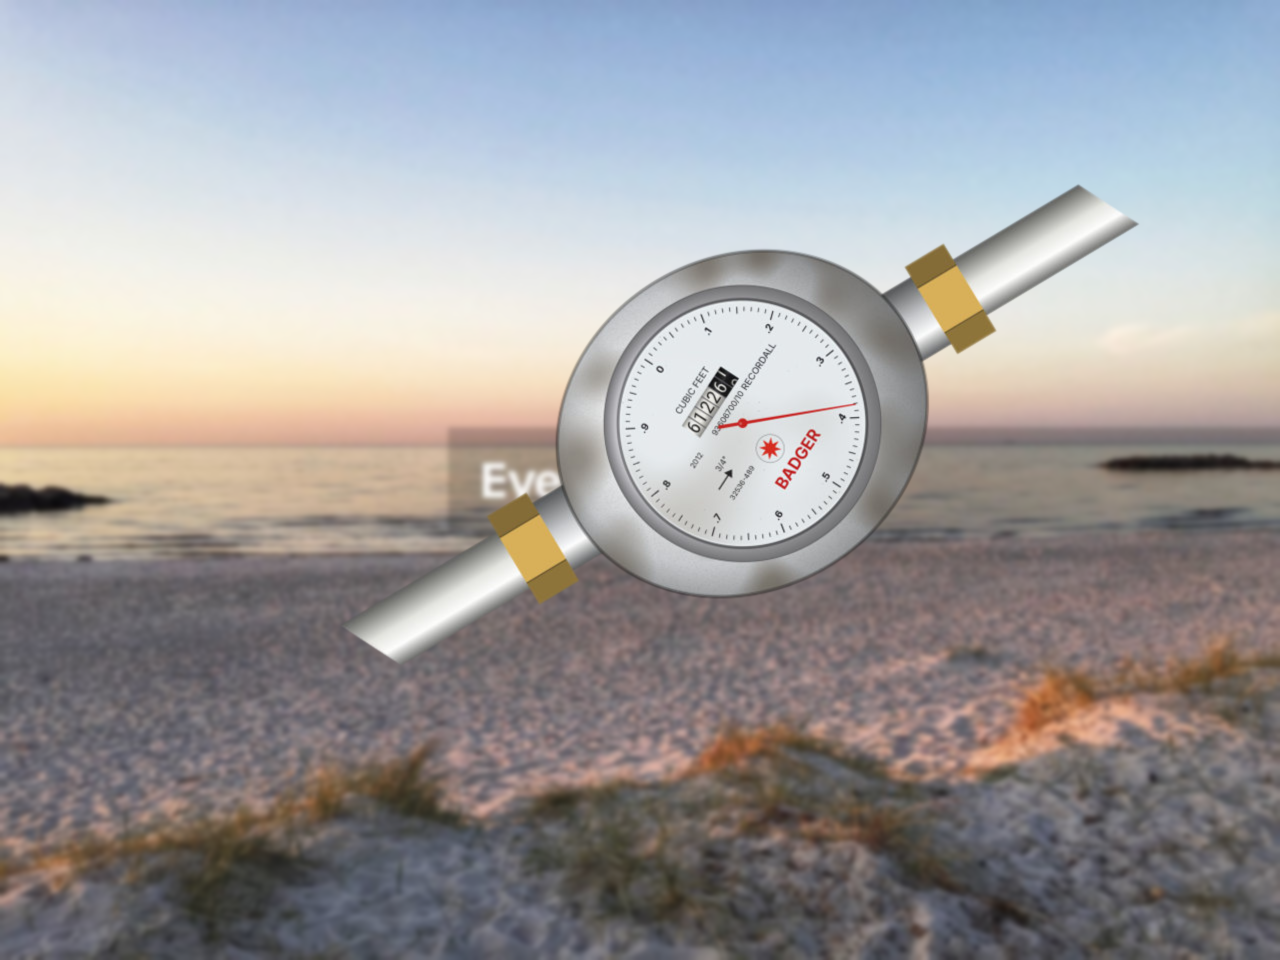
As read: 612261.38
